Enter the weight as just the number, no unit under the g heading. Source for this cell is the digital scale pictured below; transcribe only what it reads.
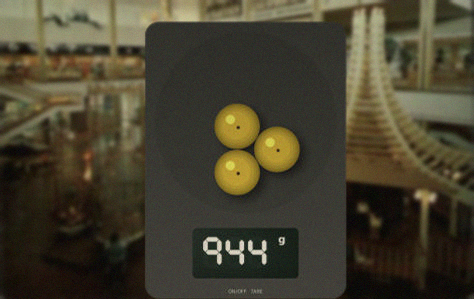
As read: 944
